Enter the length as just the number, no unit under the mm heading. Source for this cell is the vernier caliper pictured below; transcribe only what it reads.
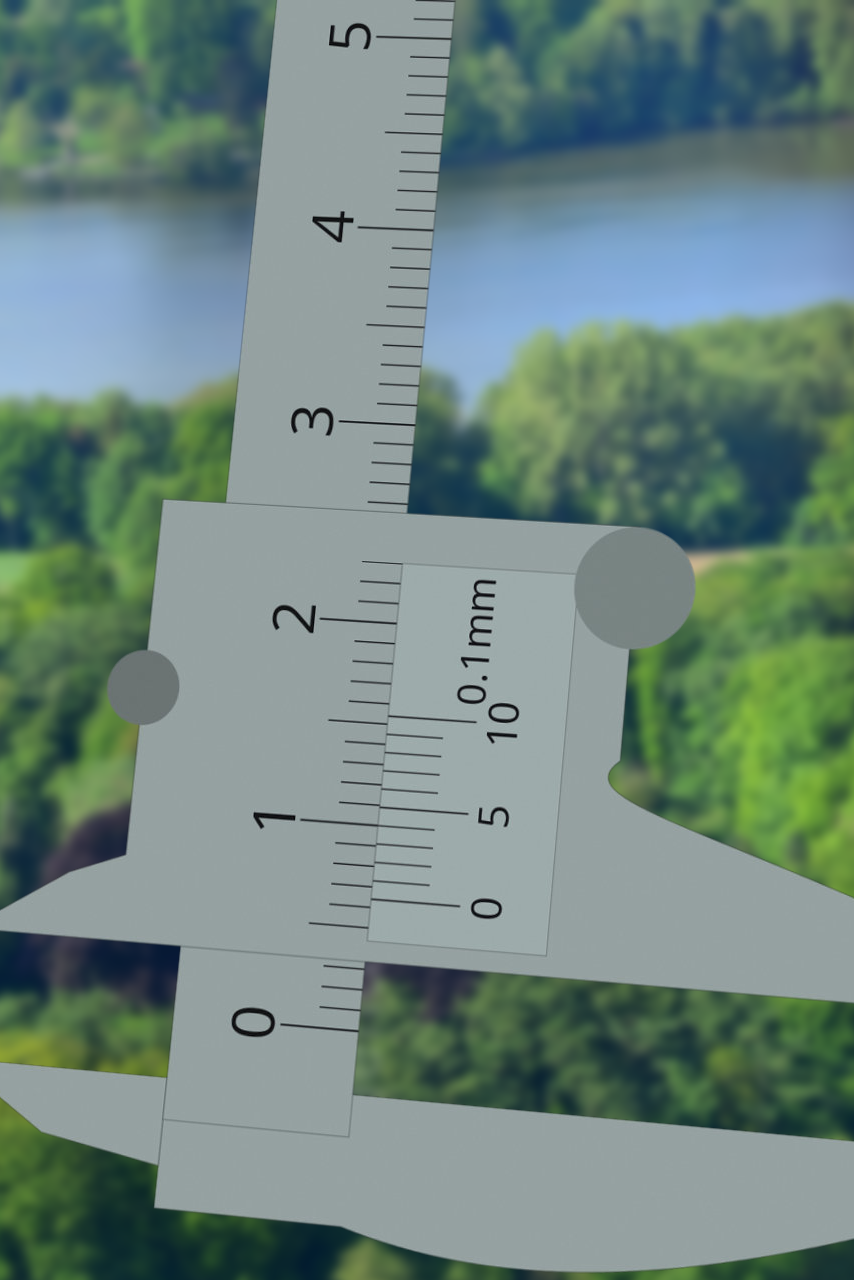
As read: 6.4
